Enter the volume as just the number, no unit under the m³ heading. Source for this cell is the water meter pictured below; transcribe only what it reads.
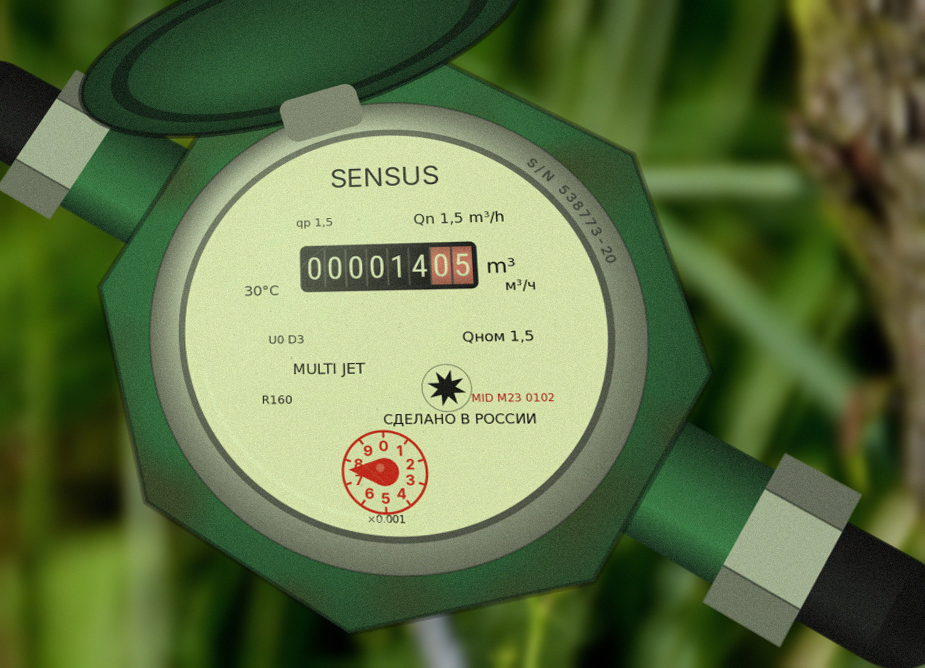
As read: 14.057
